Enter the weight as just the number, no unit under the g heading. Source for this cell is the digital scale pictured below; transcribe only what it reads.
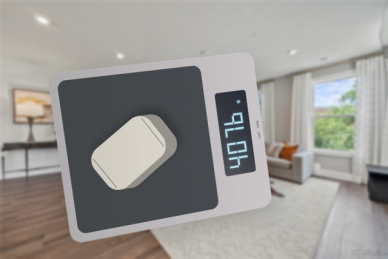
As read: 4076
